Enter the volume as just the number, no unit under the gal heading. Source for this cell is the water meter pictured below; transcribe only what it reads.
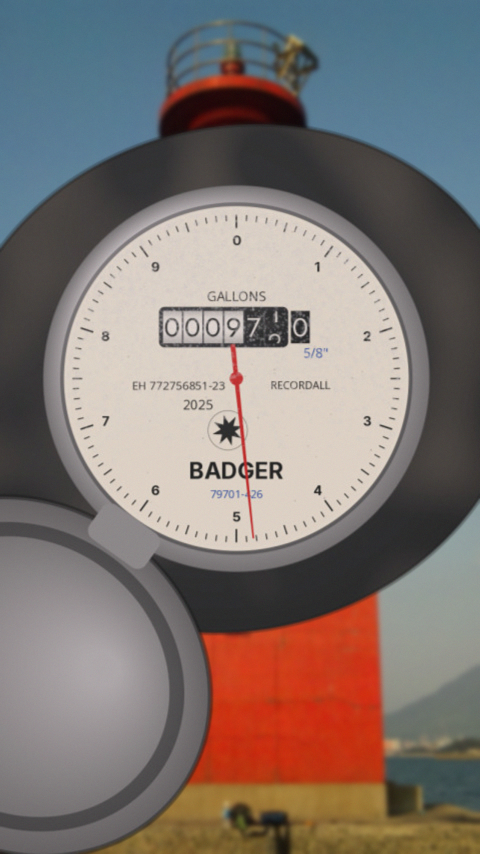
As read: 9714.8
